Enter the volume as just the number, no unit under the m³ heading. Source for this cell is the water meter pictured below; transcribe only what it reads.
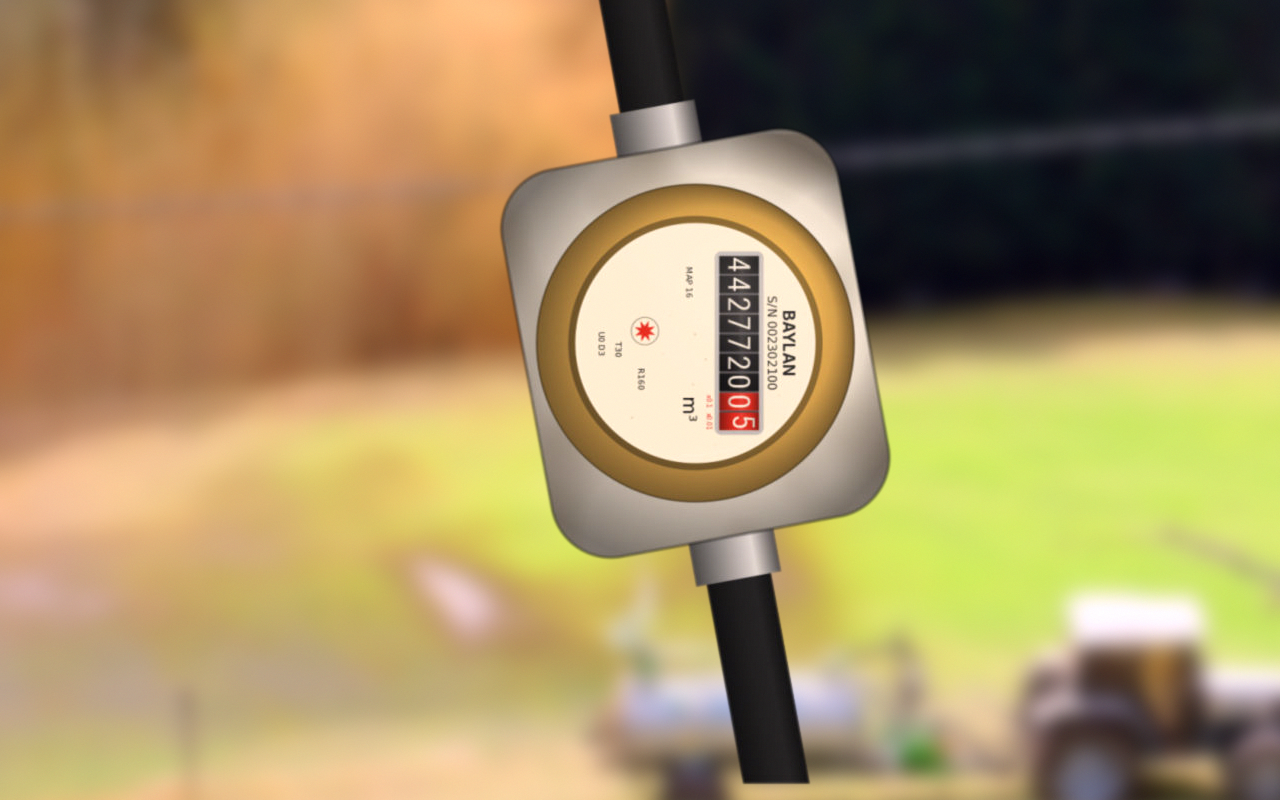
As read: 4427720.05
